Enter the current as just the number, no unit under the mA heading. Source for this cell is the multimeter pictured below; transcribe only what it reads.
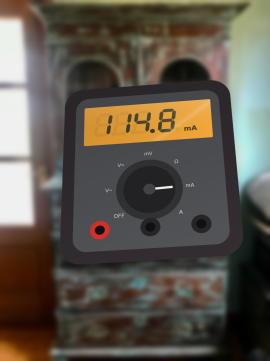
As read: 114.8
